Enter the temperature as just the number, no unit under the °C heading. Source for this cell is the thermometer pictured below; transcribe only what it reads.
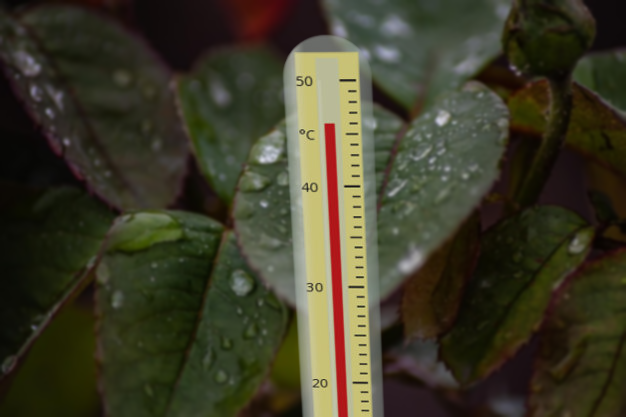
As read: 46
